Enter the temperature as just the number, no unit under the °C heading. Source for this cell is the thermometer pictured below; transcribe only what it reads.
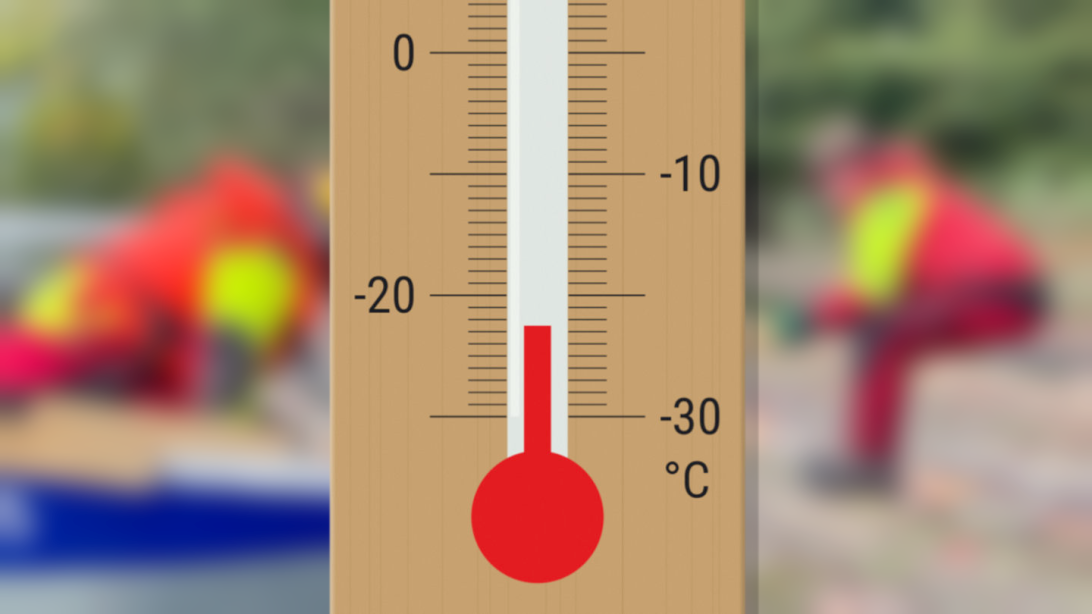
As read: -22.5
